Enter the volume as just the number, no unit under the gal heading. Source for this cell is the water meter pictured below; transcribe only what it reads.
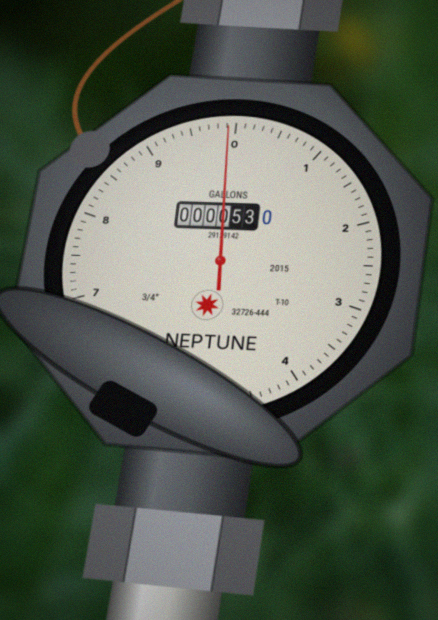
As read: 529.9
